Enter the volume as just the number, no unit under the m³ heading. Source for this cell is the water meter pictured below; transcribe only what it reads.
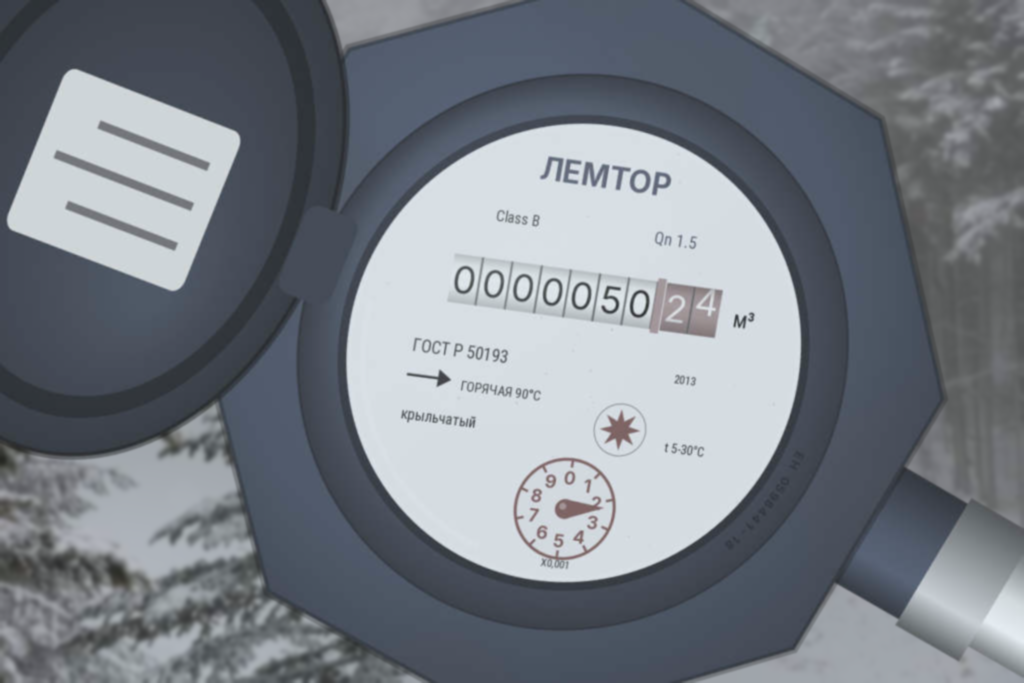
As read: 50.242
